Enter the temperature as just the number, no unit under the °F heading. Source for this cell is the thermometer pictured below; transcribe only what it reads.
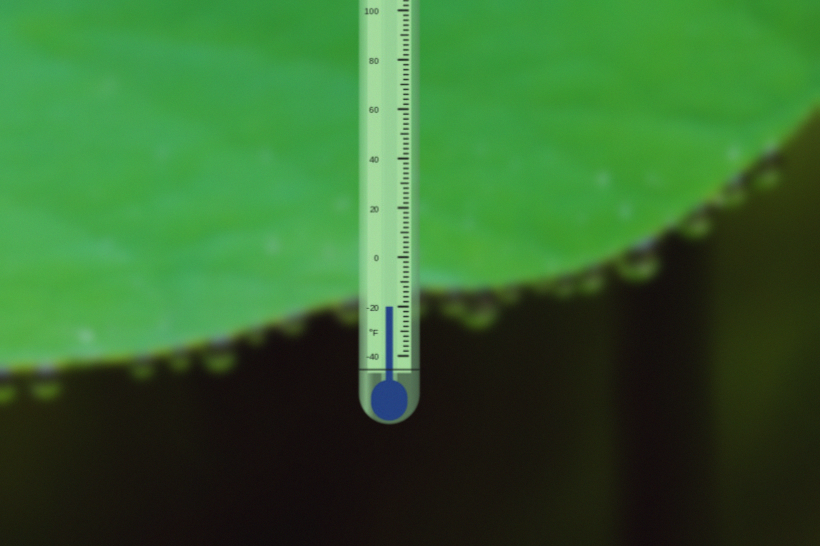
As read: -20
